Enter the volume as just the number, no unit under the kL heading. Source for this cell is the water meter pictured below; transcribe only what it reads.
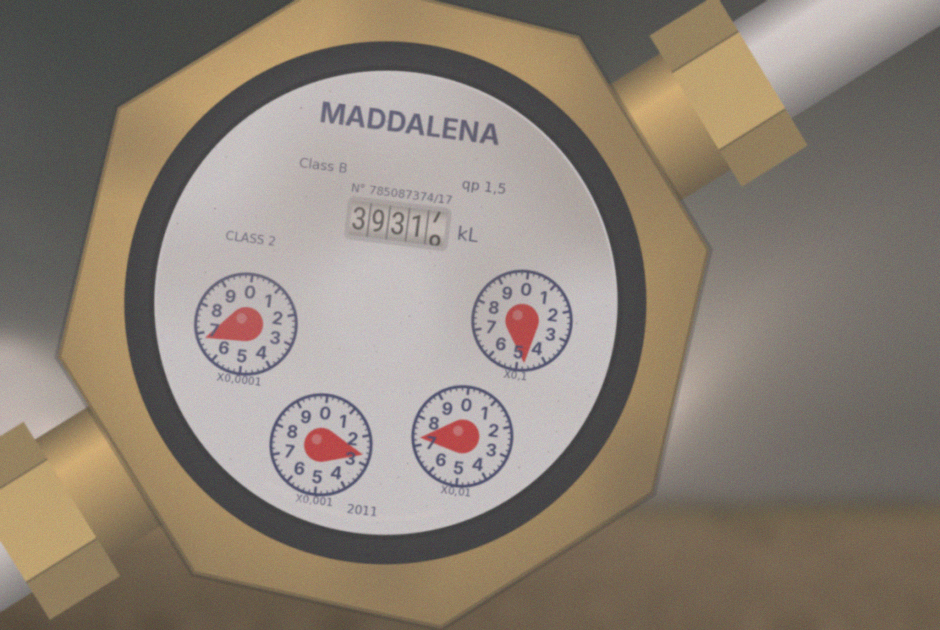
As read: 39317.4726
